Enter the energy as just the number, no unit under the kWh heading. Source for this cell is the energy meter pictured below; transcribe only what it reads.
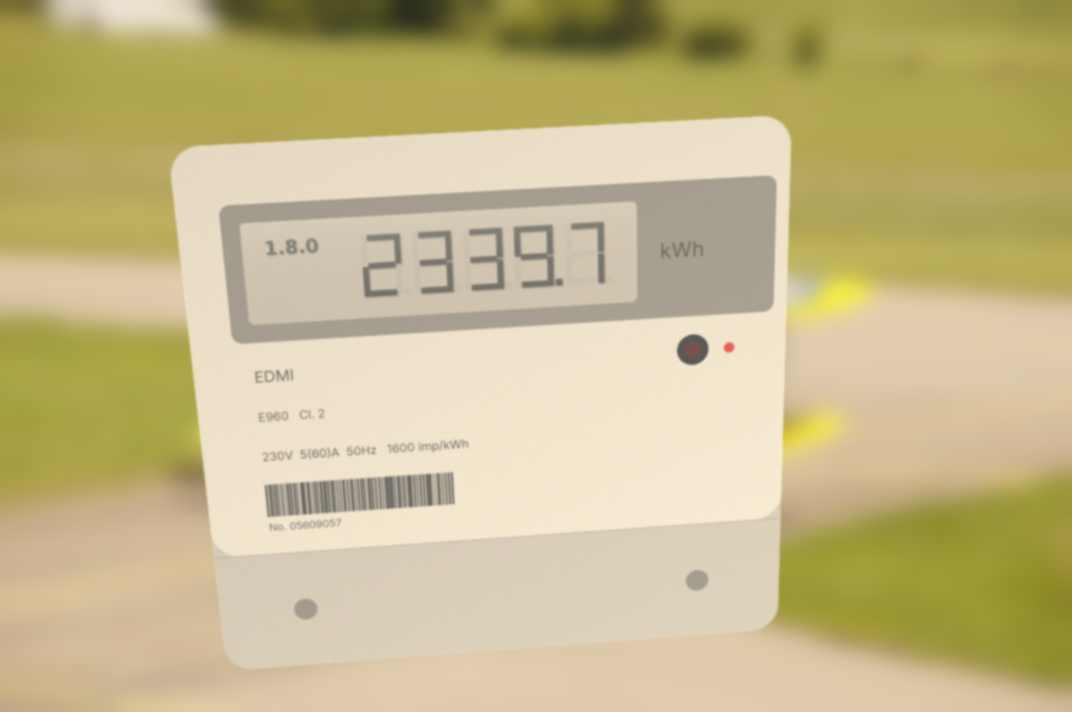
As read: 2339.7
